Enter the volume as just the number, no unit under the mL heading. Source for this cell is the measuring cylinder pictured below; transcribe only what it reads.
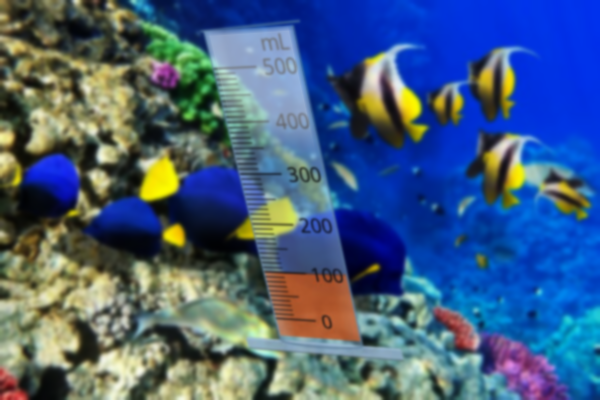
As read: 100
